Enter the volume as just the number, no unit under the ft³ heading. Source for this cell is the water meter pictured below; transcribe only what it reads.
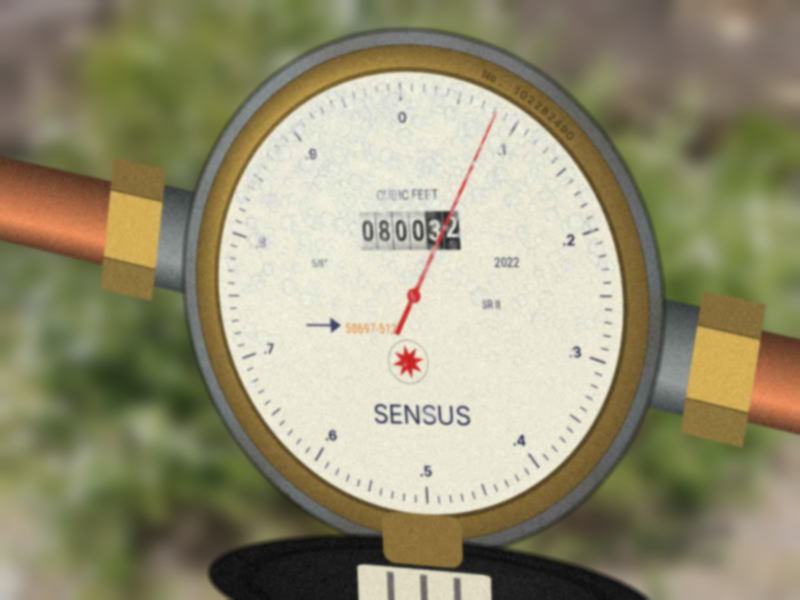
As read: 80032.08
